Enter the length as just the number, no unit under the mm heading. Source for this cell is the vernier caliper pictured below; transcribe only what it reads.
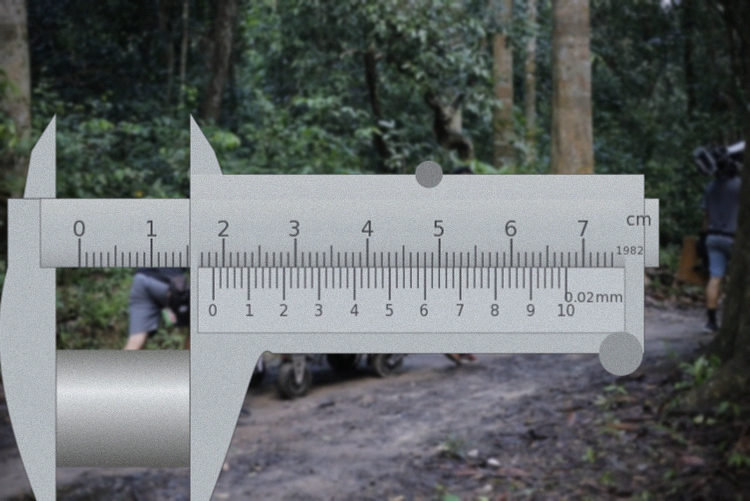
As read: 18.6
